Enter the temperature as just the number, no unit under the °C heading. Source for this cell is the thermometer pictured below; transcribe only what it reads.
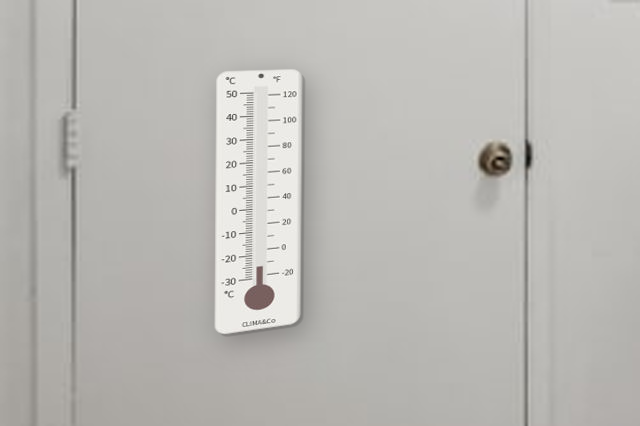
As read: -25
